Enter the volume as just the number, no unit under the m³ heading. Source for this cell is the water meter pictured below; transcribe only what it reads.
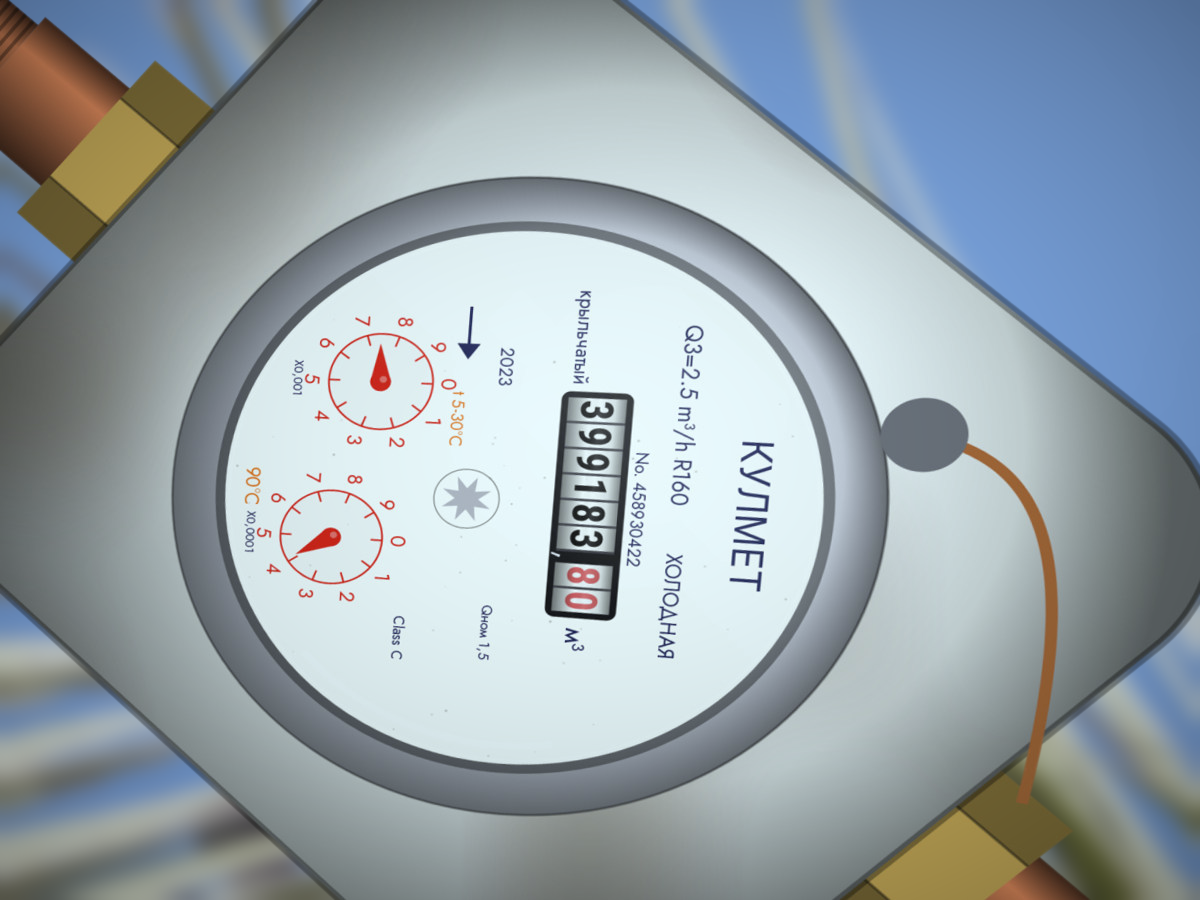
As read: 399183.8074
